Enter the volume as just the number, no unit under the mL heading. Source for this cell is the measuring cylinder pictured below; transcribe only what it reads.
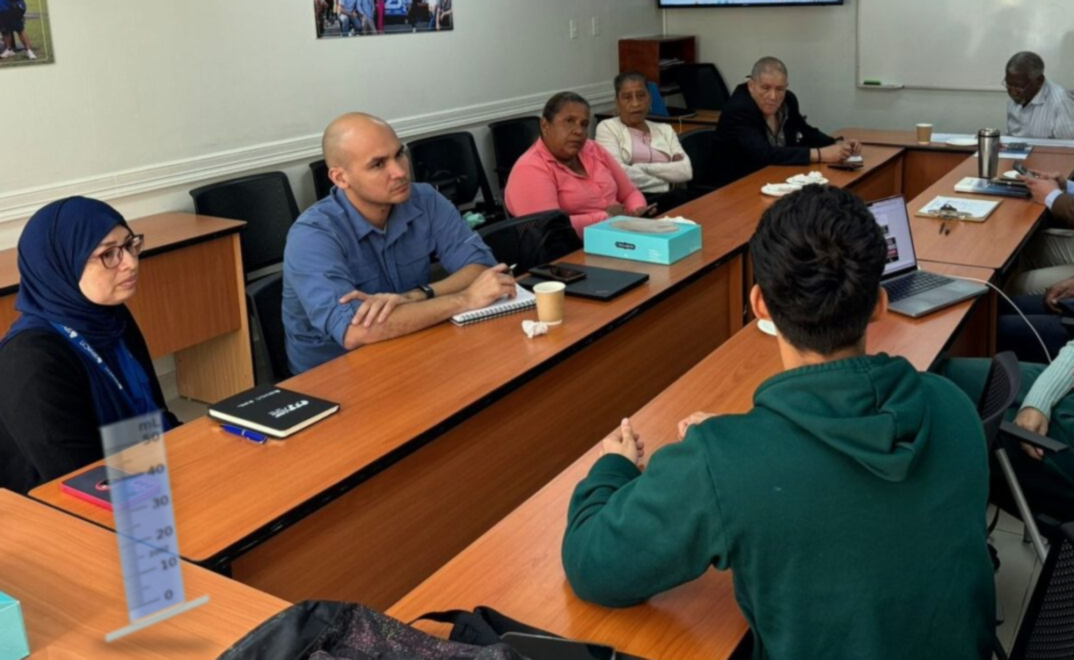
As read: 40
